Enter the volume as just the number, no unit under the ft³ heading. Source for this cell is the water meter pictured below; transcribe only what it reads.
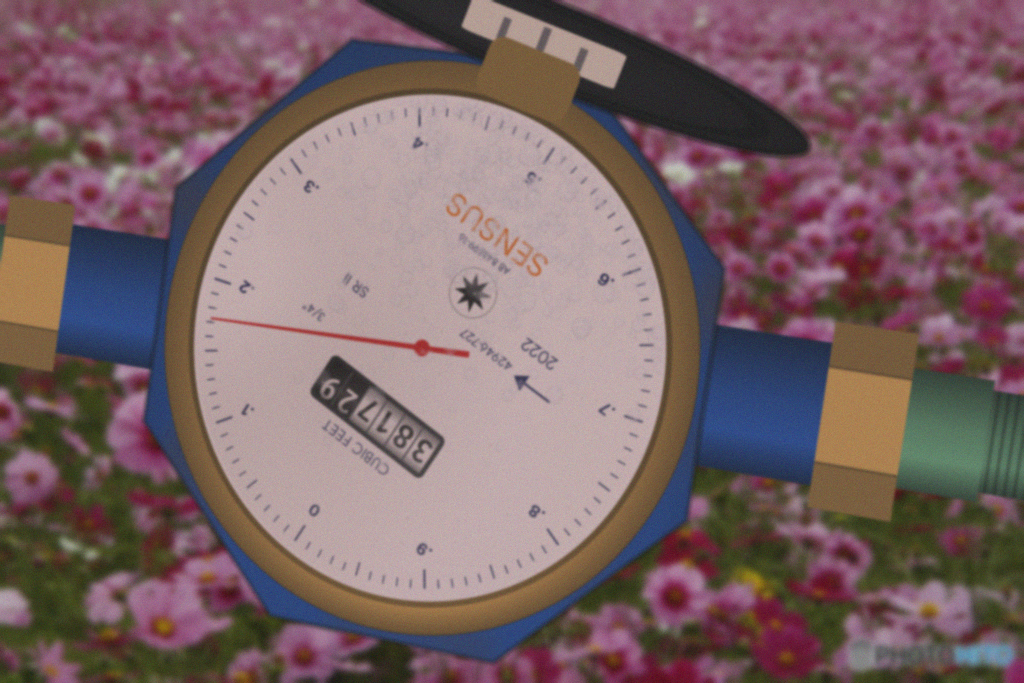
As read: 381729.17
